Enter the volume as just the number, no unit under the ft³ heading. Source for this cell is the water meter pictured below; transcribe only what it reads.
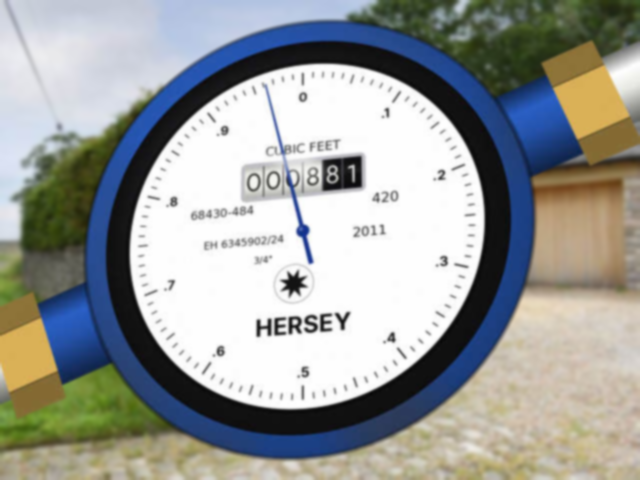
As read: 880.96
